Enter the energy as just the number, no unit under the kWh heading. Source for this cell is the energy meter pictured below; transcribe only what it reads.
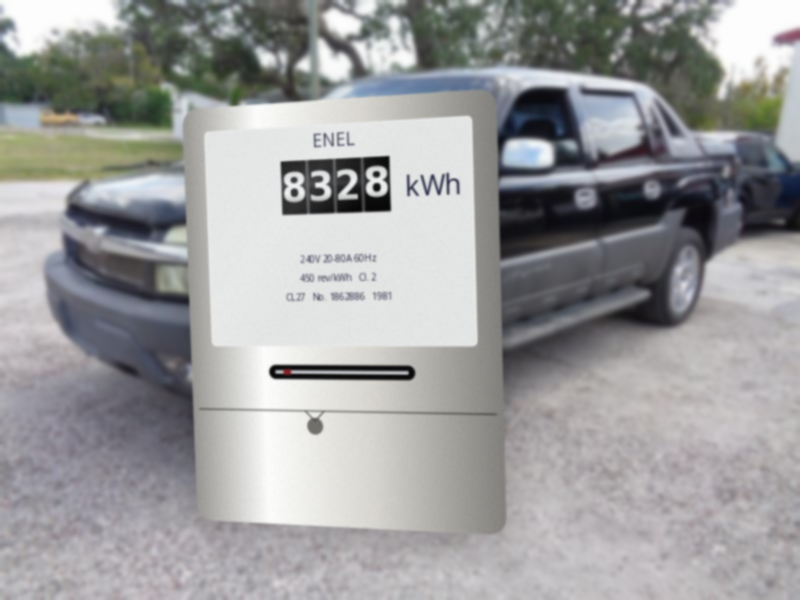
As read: 8328
